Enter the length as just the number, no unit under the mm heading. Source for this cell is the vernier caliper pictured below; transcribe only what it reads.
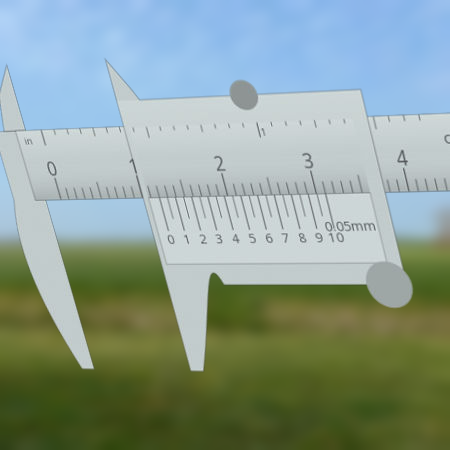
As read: 12.0
